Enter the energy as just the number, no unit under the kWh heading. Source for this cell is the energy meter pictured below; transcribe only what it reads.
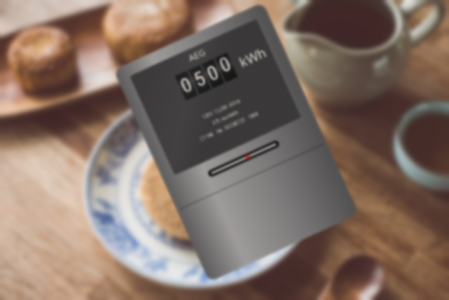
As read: 500
